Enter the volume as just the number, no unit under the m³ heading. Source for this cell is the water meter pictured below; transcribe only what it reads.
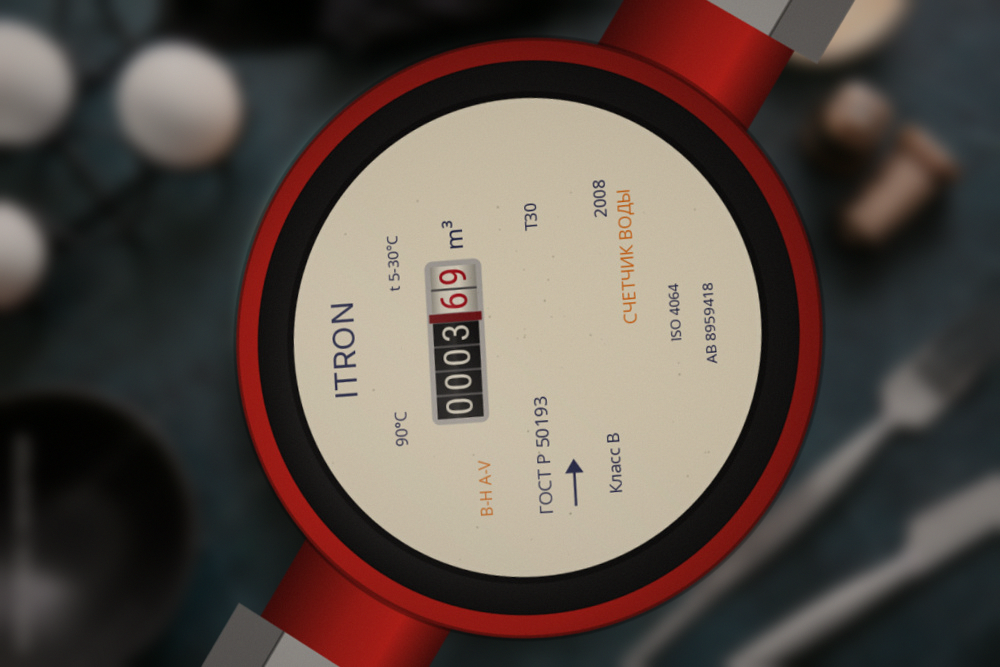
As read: 3.69
